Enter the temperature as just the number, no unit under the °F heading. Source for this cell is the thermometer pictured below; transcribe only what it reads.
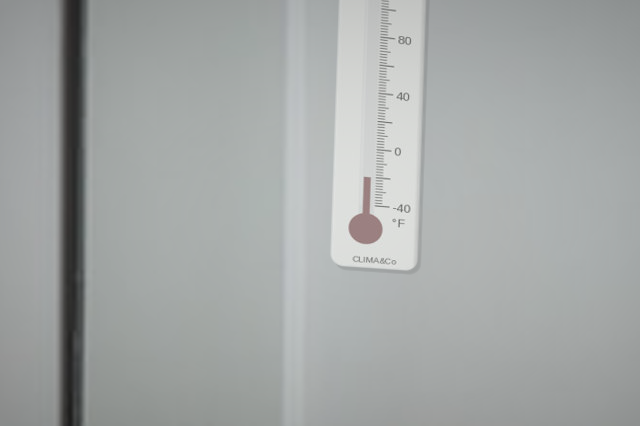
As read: -20
